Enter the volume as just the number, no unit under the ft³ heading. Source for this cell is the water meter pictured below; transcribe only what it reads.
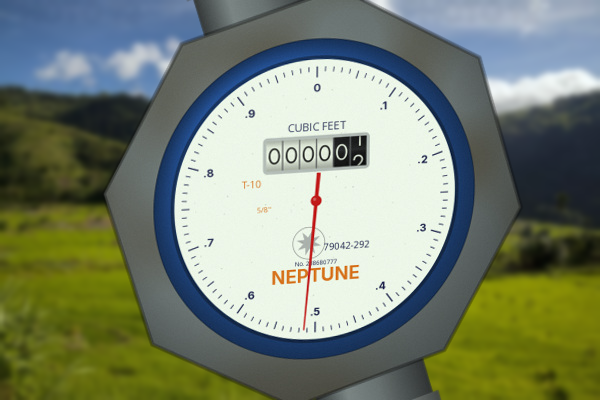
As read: 1.51
